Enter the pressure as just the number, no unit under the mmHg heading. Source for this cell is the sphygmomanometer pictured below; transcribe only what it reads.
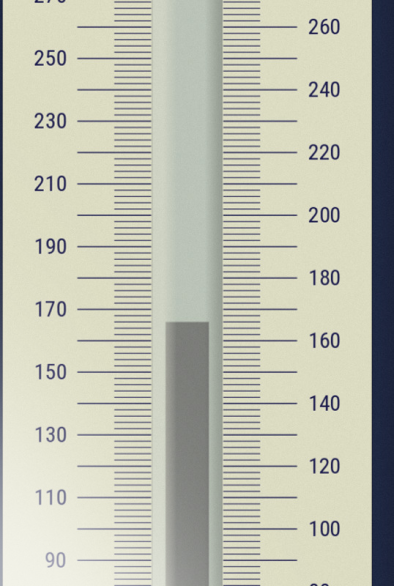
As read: 166
